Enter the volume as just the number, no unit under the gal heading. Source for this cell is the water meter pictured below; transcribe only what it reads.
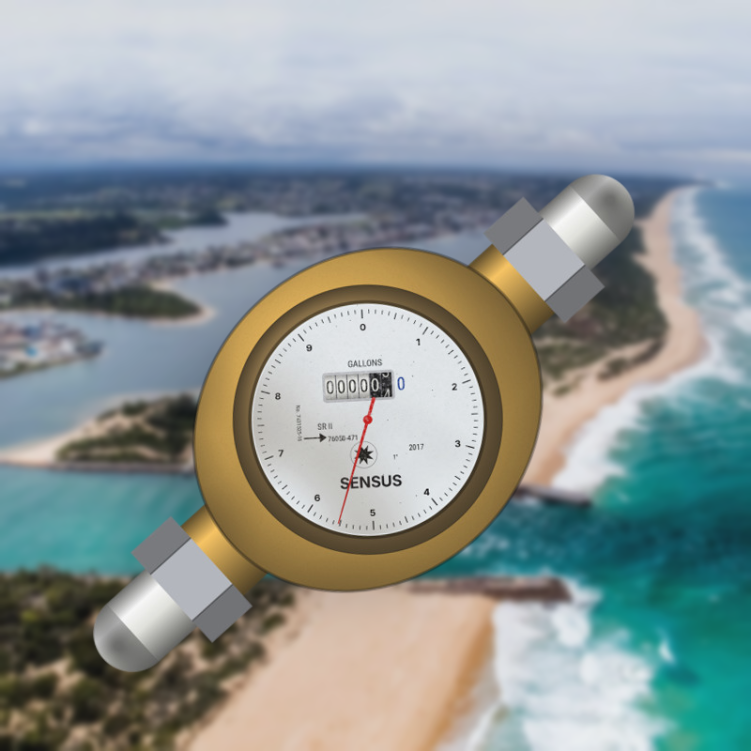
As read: 35.5
